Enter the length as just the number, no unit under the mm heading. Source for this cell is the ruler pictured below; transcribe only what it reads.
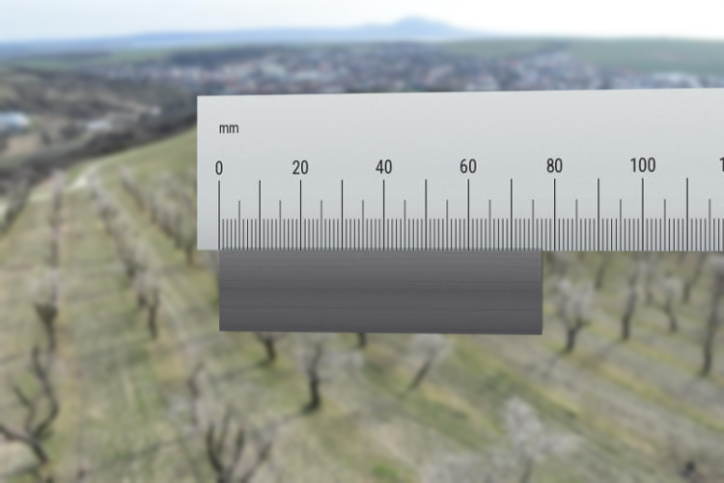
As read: 77
